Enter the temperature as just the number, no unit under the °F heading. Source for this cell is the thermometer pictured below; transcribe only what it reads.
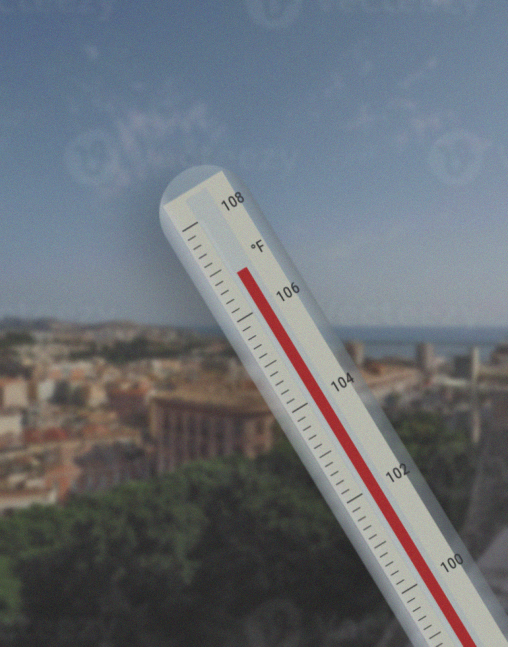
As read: 106.8
